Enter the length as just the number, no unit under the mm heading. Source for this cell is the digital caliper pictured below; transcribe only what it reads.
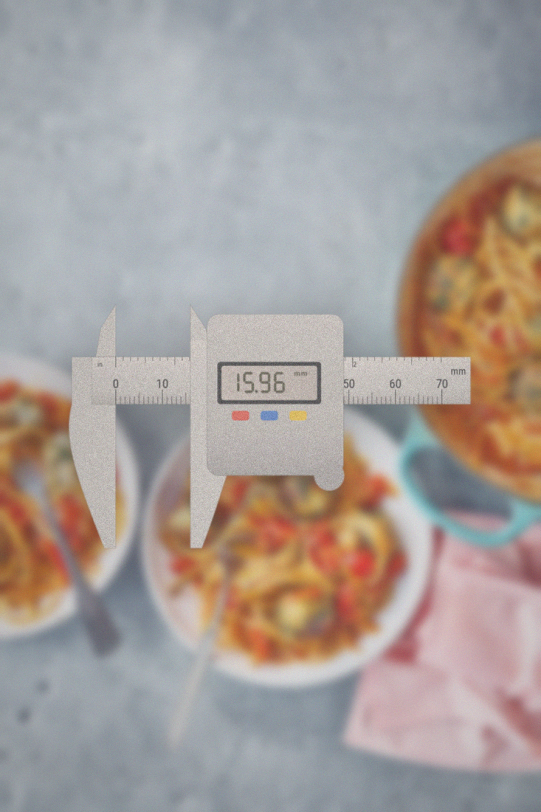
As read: 15.96
